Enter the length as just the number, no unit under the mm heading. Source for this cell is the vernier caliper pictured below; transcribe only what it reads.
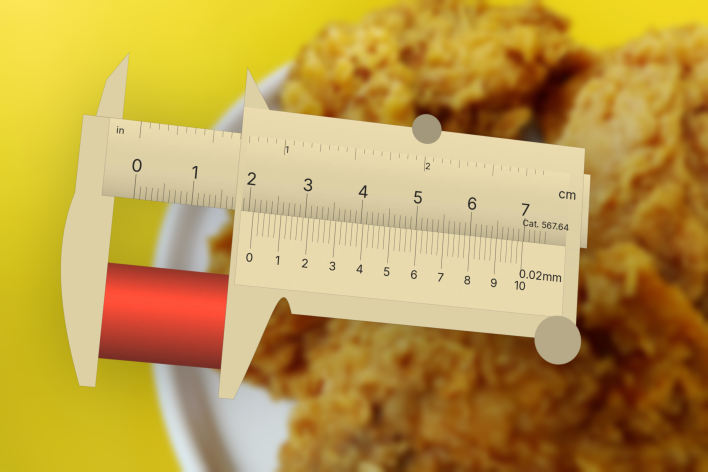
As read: 20.8
